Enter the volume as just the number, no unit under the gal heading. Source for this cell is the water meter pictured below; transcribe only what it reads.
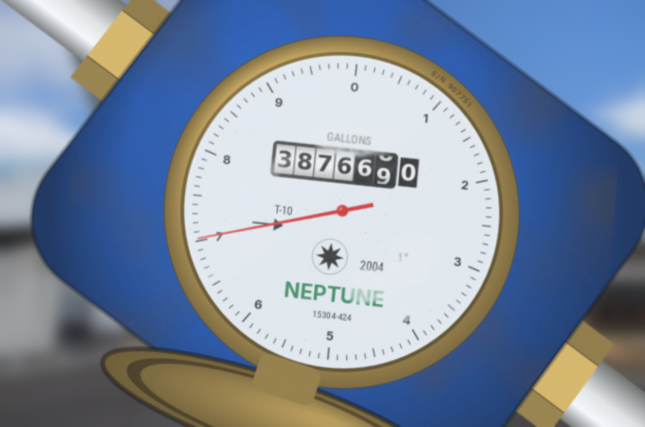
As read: 3876687.0
